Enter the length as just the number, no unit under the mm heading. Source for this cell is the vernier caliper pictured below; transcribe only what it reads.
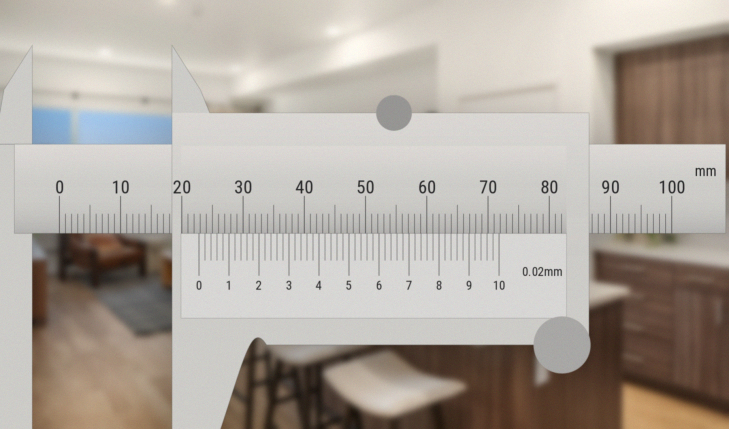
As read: 22.8
